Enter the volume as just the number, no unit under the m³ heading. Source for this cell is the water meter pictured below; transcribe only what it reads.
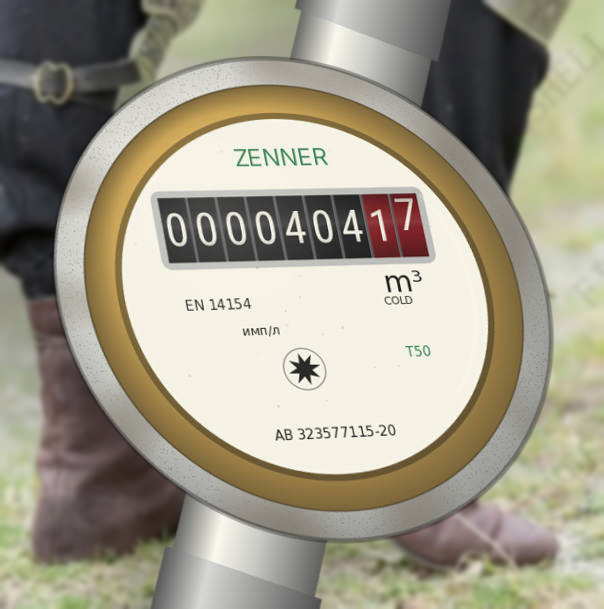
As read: 404.17
